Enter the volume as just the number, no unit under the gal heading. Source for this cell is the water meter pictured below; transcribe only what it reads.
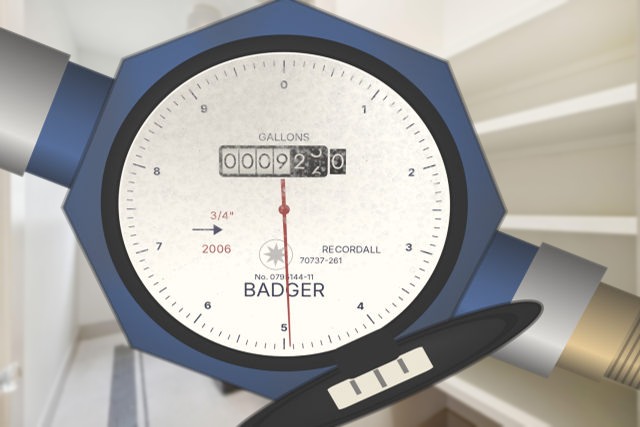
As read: 9254.9
